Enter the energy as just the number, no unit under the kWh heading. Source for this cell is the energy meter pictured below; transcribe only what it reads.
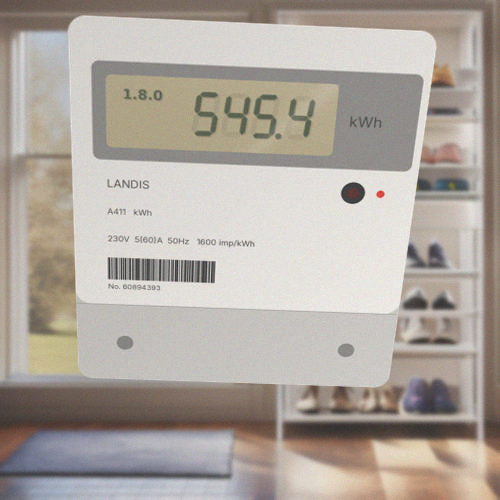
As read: 545.4
